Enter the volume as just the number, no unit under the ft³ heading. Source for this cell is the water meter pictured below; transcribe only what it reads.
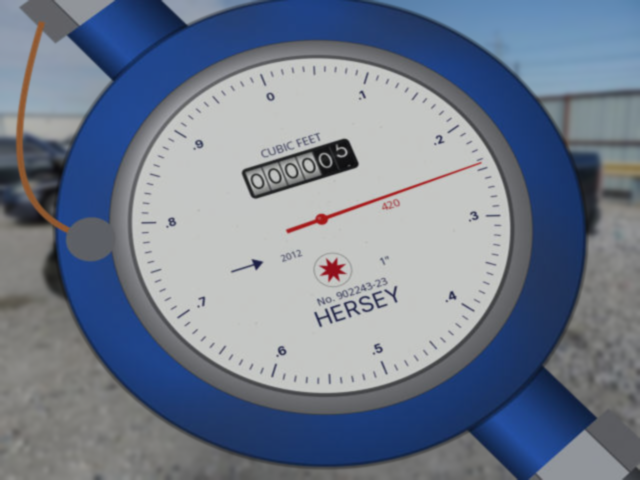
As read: 5.24
